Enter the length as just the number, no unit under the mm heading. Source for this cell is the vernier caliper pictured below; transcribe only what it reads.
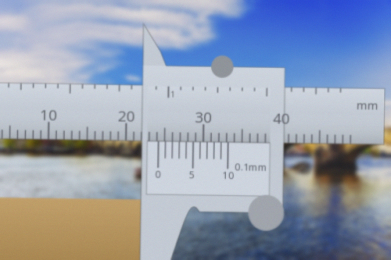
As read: 24.2
